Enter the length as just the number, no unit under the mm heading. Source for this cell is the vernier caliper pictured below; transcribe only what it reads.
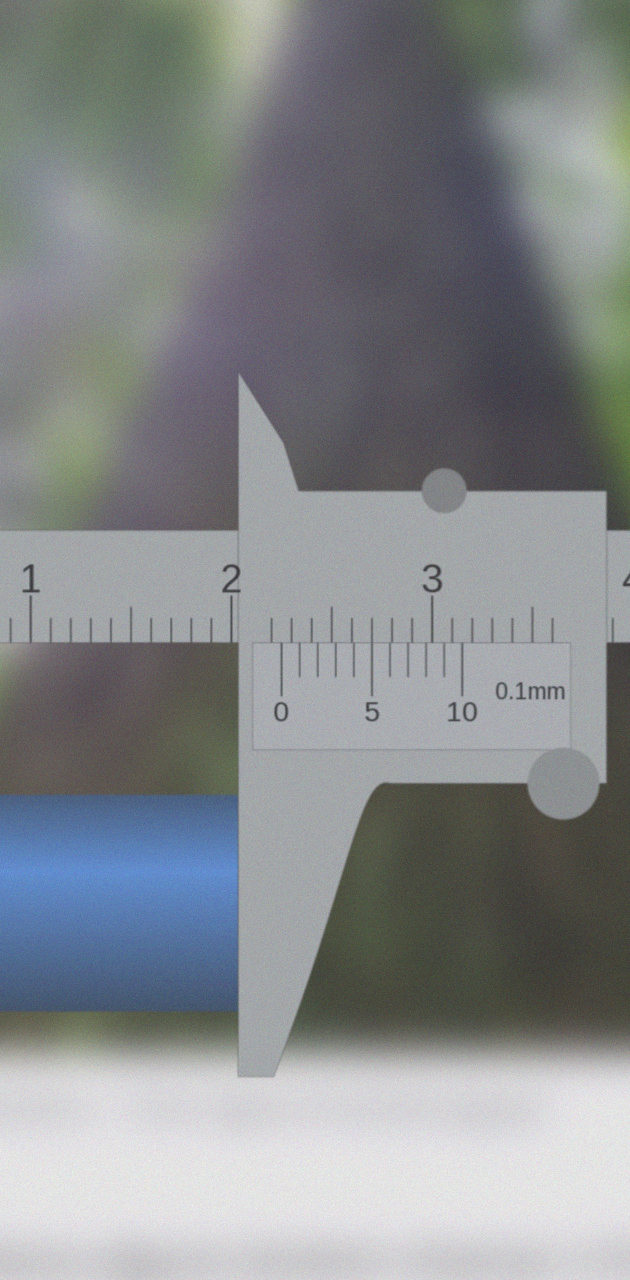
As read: 22.5
